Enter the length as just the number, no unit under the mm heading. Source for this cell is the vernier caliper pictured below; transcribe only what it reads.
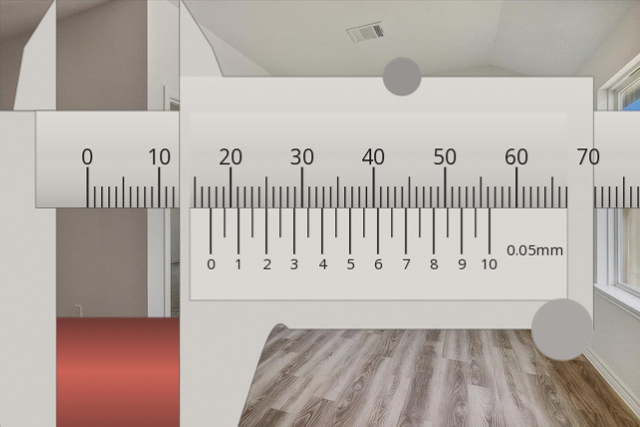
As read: 17.2
